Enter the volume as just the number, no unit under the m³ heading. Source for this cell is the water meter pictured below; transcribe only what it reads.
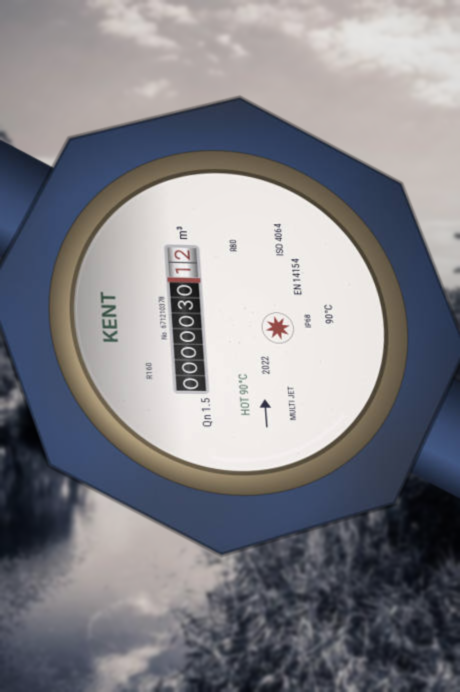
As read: 30.12
